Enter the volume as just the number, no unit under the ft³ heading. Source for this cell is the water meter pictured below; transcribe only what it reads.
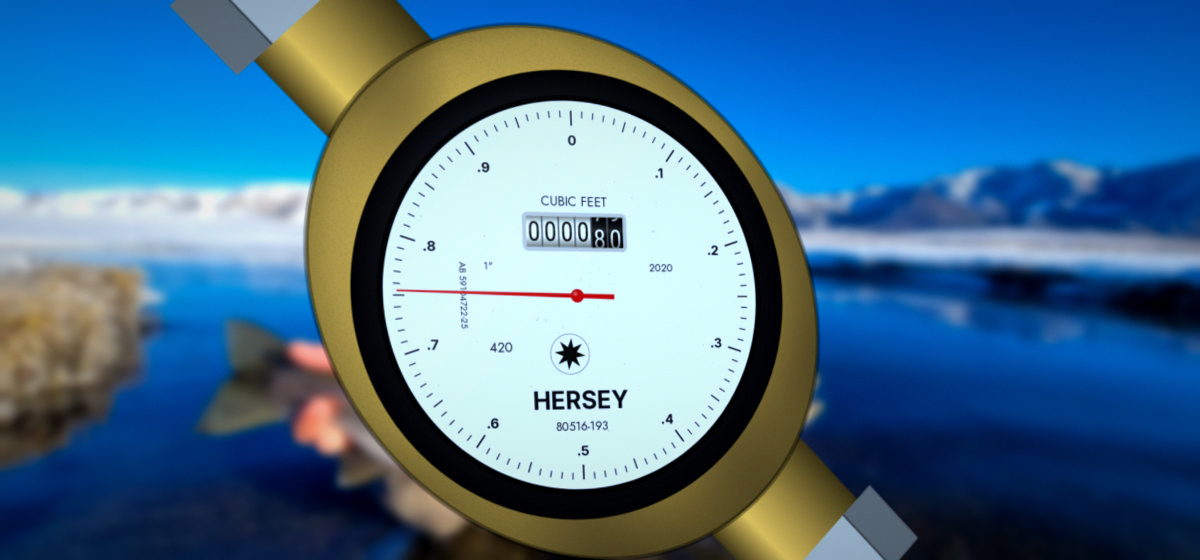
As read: 79.75
